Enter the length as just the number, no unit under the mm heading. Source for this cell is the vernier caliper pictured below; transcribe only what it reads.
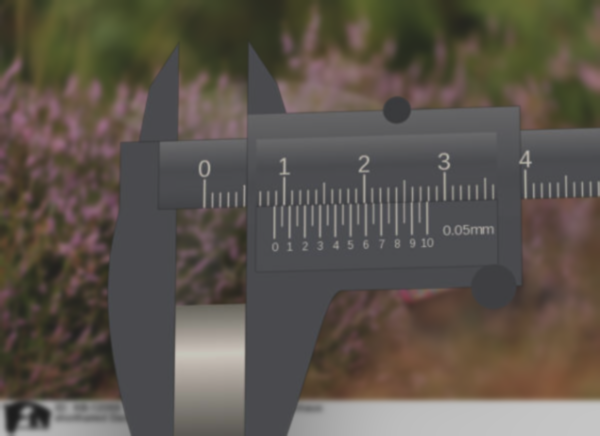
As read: 8.8
